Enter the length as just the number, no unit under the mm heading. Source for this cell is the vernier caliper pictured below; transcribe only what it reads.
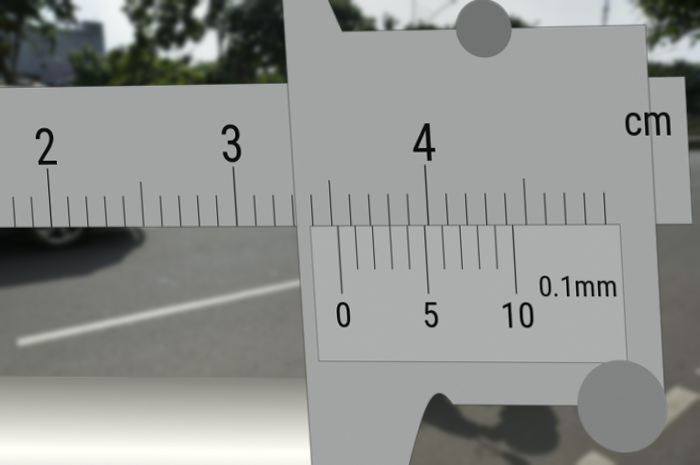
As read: 35.3
